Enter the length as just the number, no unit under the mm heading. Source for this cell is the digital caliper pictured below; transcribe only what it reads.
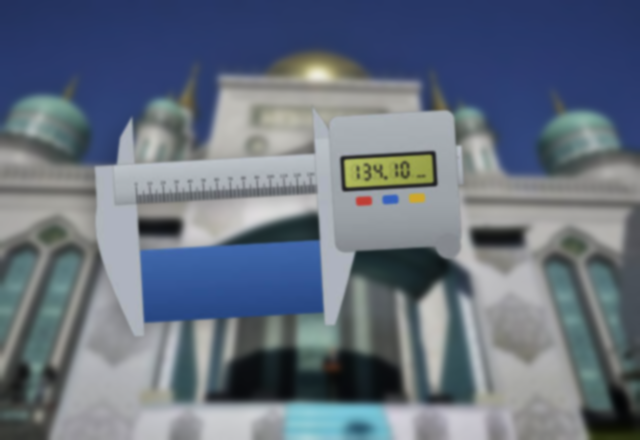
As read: 134.10
